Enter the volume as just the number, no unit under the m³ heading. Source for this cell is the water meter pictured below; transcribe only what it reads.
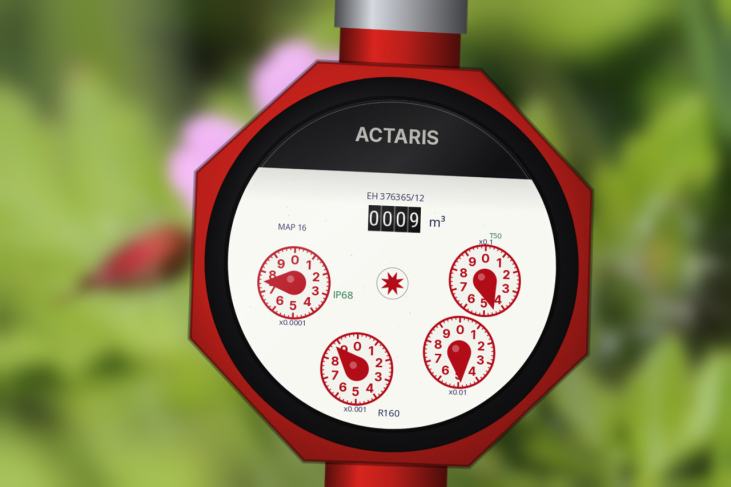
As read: 9.4487
